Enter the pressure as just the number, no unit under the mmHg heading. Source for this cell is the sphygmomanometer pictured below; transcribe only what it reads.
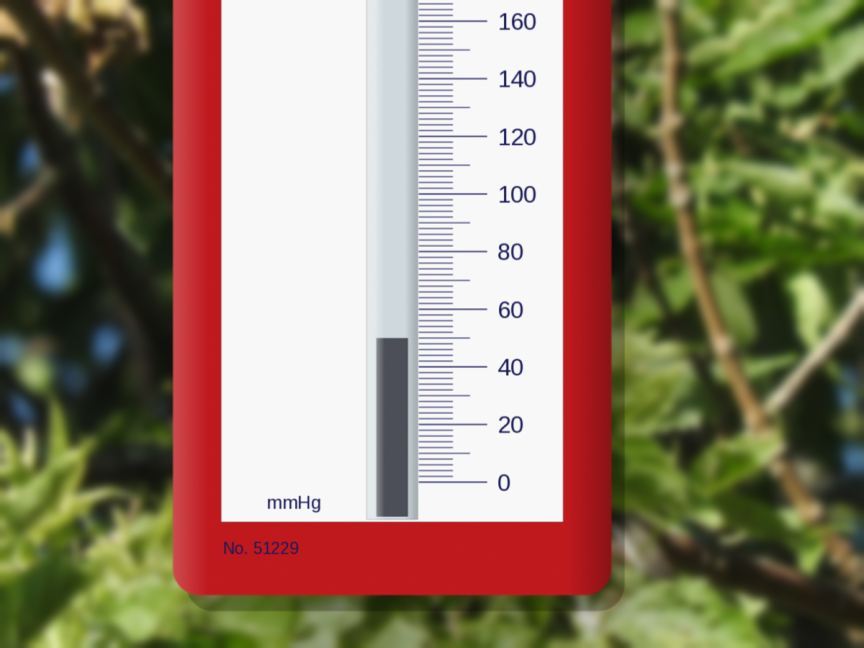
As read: 50
